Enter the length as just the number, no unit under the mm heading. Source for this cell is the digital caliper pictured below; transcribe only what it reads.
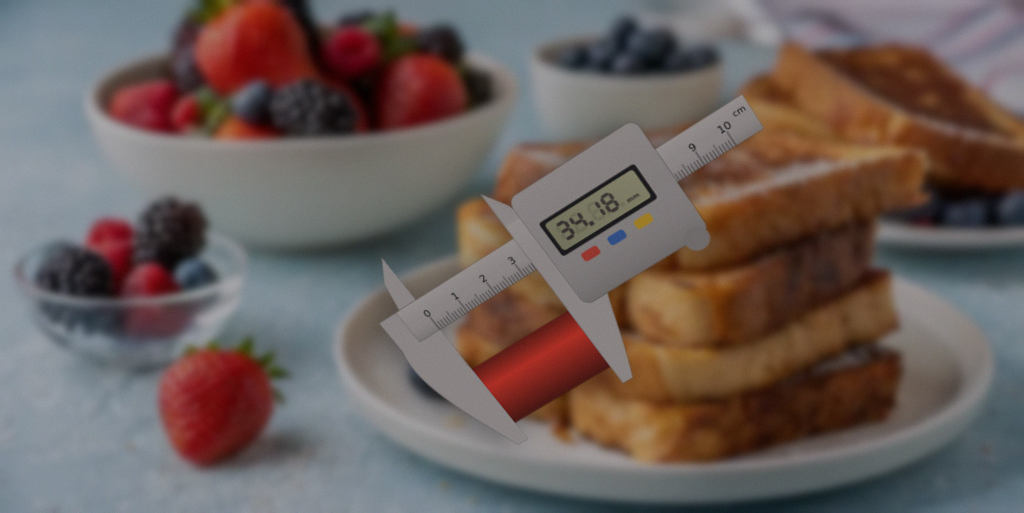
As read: 34.18
